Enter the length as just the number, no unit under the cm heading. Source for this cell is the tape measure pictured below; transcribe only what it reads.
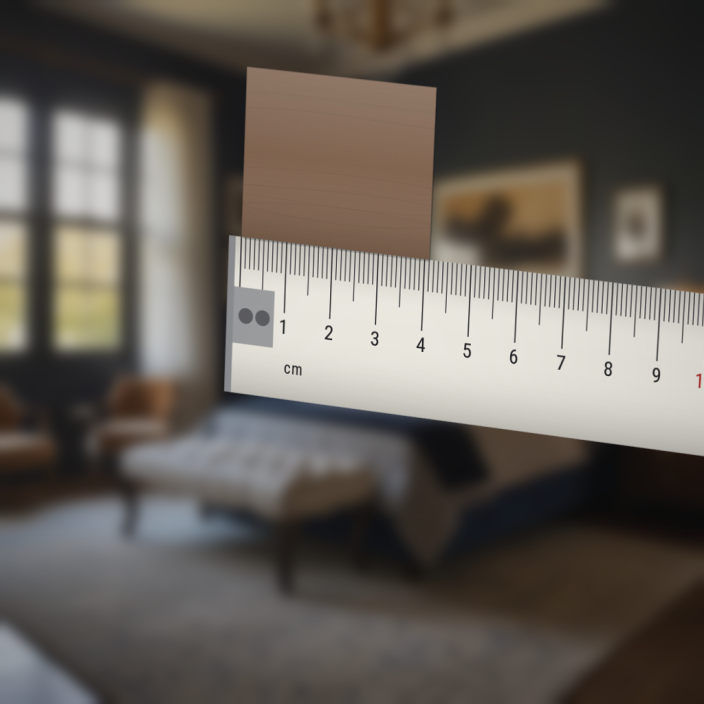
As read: 4.1
